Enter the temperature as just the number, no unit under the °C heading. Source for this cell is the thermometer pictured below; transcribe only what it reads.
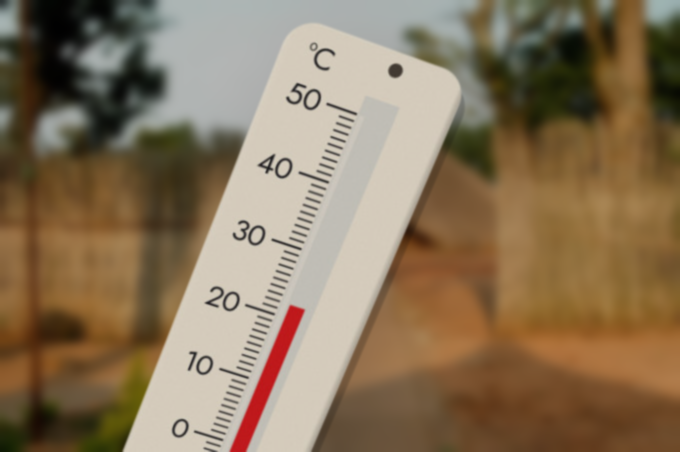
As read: 22
